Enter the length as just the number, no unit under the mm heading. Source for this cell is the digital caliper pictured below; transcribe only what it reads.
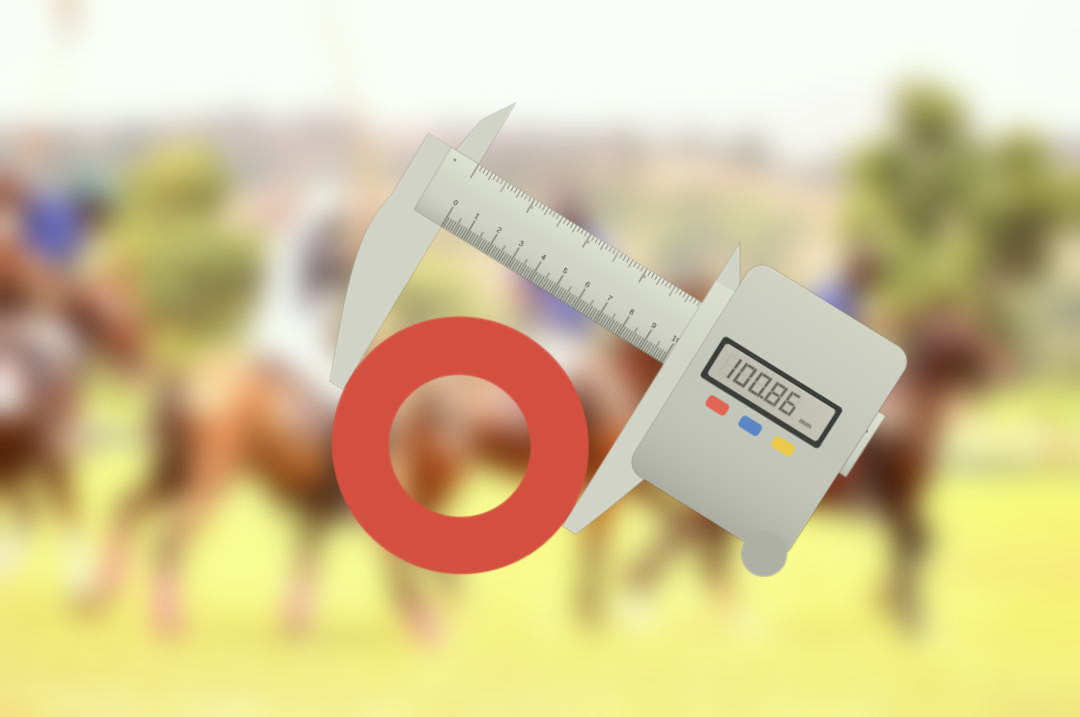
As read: 100.86
